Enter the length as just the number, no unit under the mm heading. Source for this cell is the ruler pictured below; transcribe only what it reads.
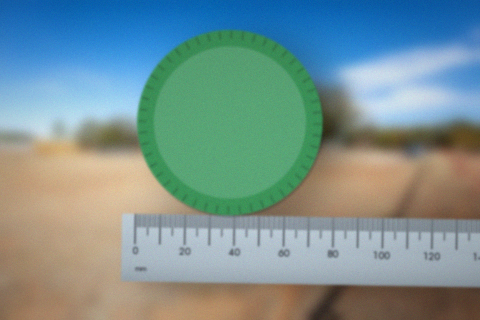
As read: 75
